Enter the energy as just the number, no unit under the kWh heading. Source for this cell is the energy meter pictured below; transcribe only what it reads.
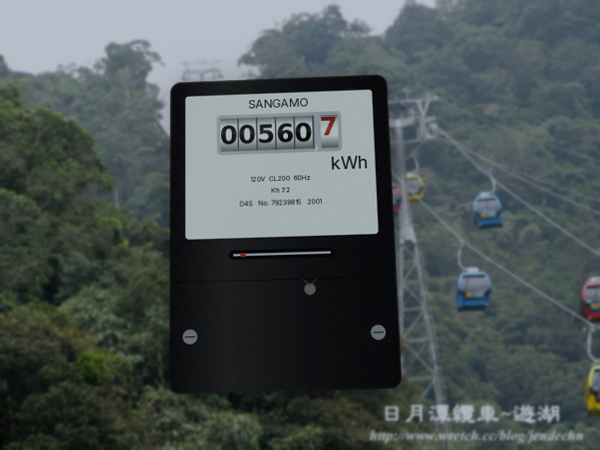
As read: 560.7
